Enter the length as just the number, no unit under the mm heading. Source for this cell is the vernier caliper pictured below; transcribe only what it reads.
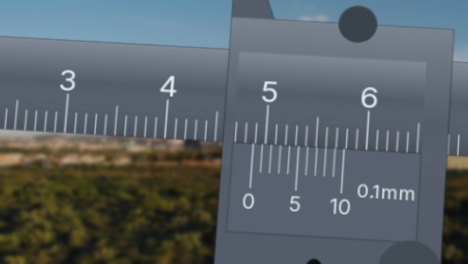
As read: 48.8
